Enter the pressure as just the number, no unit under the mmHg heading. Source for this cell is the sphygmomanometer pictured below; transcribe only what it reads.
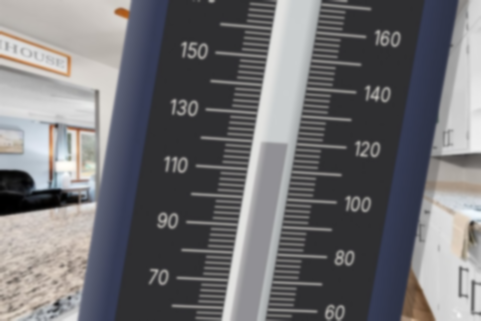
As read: 120
